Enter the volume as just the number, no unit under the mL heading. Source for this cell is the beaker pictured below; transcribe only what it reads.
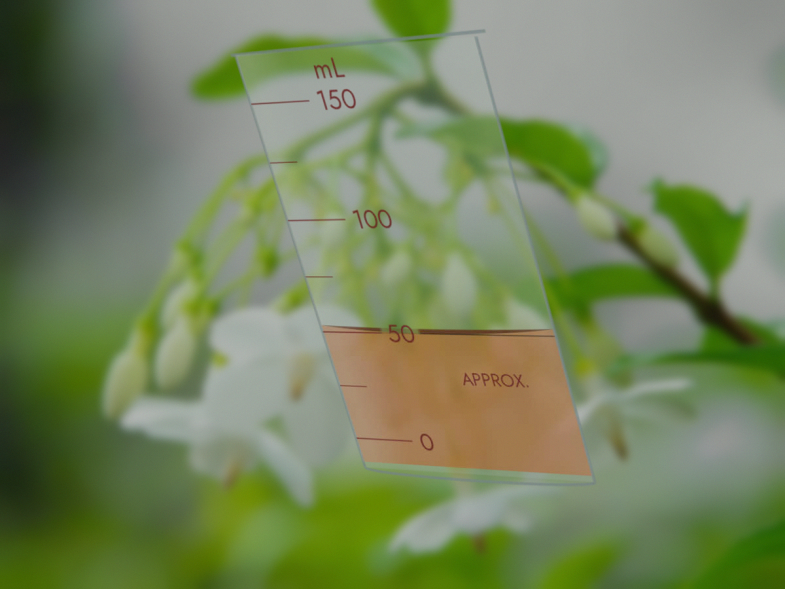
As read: 50
